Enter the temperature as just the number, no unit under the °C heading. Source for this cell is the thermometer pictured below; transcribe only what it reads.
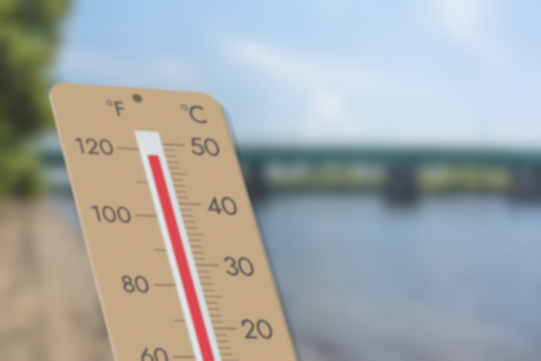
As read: 48
